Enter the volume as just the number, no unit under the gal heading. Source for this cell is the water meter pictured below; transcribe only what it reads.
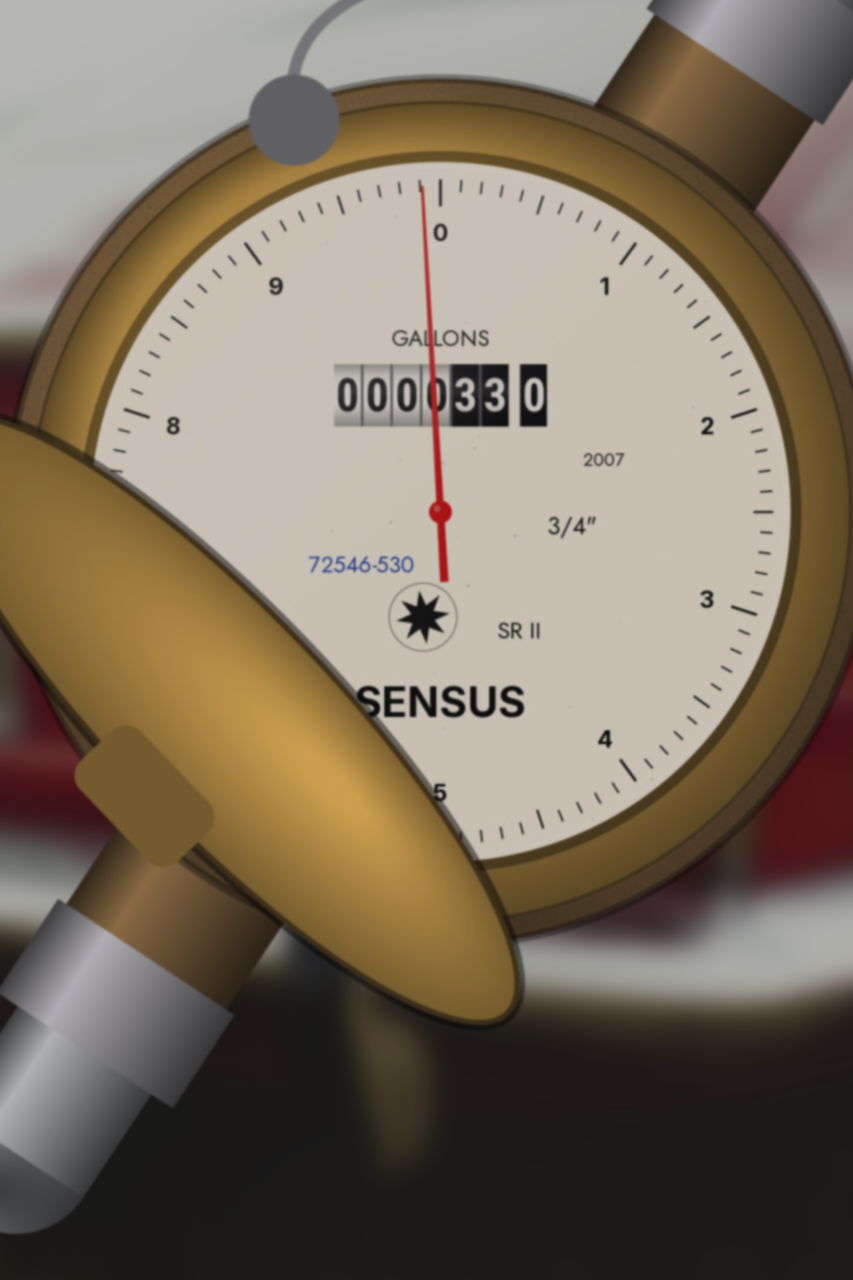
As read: 329.9
